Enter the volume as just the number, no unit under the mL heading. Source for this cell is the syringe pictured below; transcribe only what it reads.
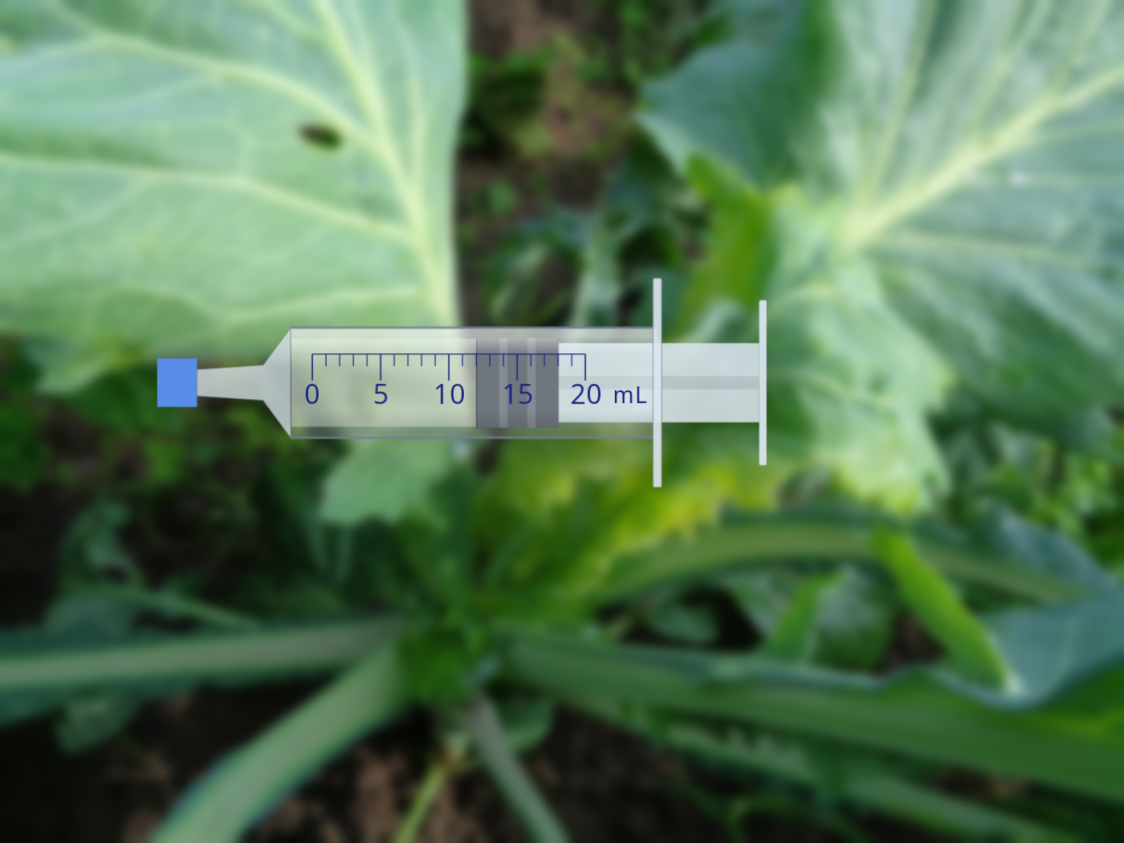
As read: 12
